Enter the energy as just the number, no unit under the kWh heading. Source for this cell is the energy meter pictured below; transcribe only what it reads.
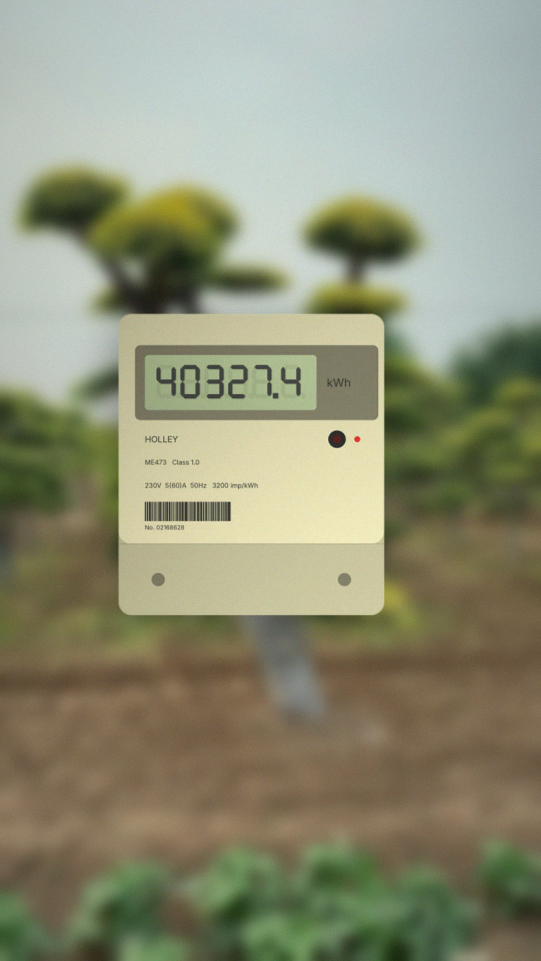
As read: 40327.4
